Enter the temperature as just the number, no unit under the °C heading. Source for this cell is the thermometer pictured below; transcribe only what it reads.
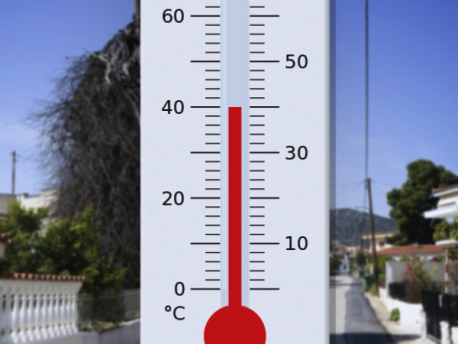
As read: 40
